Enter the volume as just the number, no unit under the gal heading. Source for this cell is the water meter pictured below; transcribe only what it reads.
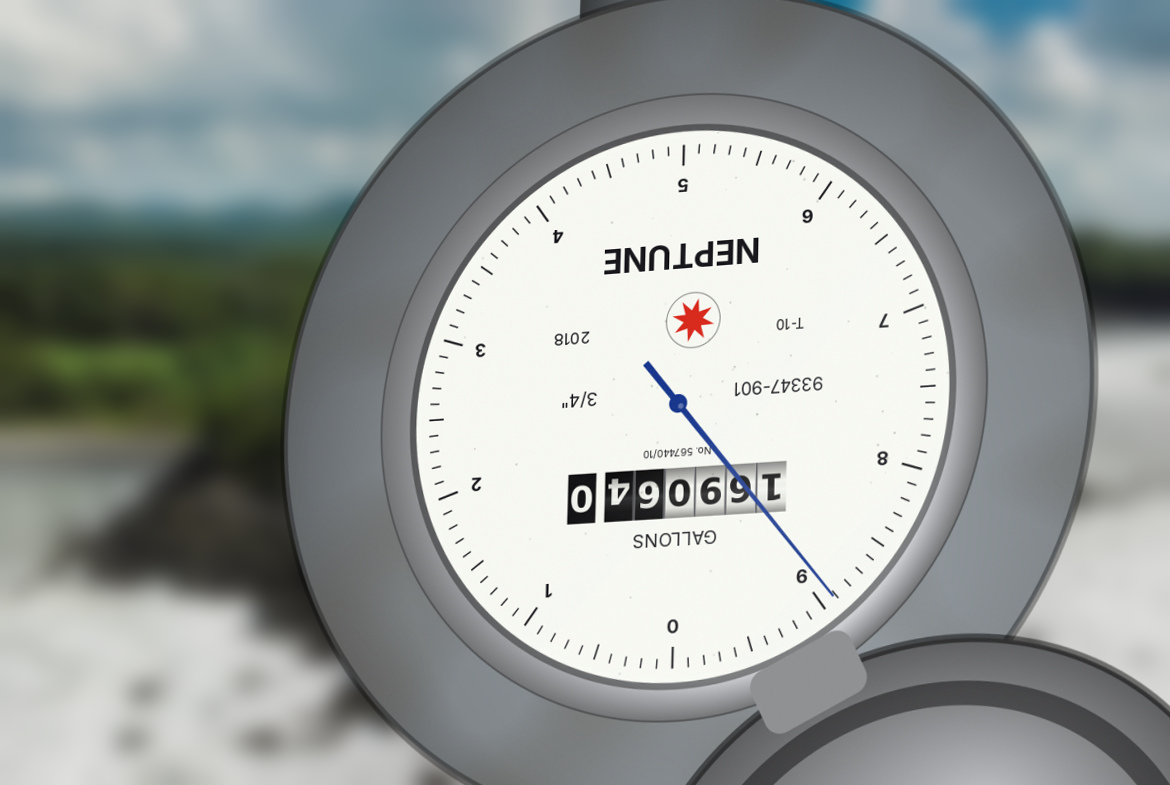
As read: 1690638.9
